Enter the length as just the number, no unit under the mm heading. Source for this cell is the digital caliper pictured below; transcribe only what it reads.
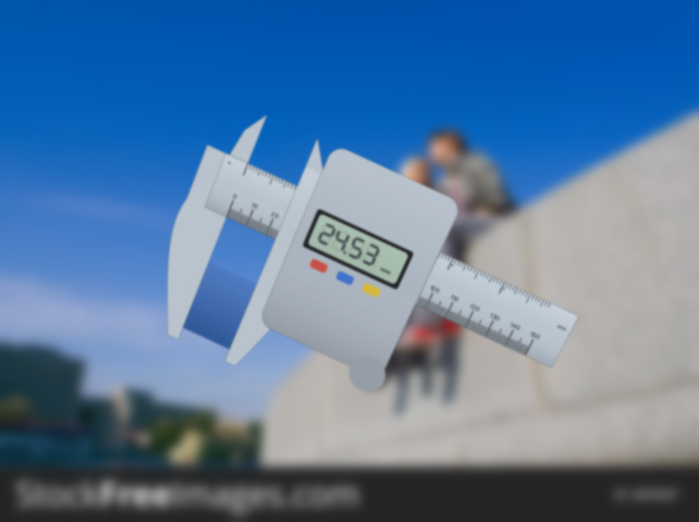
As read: 24.53
